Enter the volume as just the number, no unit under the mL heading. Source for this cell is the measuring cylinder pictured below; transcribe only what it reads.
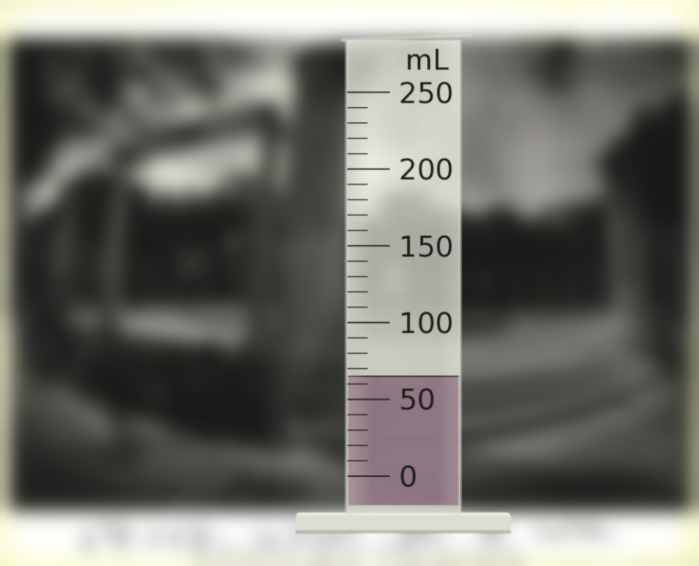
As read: 65
